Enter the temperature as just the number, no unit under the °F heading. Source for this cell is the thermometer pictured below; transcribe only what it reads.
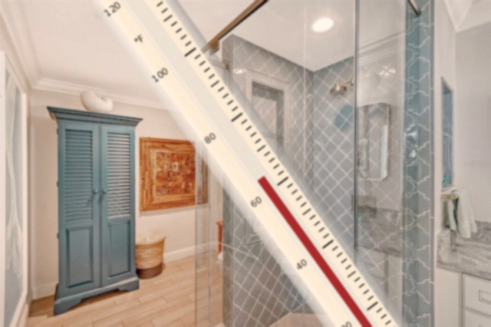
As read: 64
